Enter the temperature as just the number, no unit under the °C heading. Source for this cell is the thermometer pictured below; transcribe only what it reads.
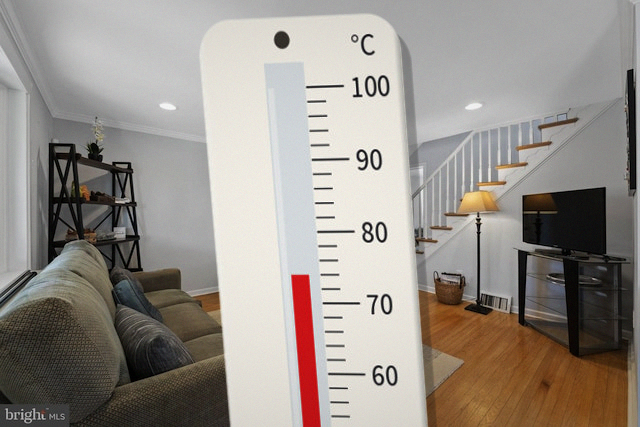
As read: 74
